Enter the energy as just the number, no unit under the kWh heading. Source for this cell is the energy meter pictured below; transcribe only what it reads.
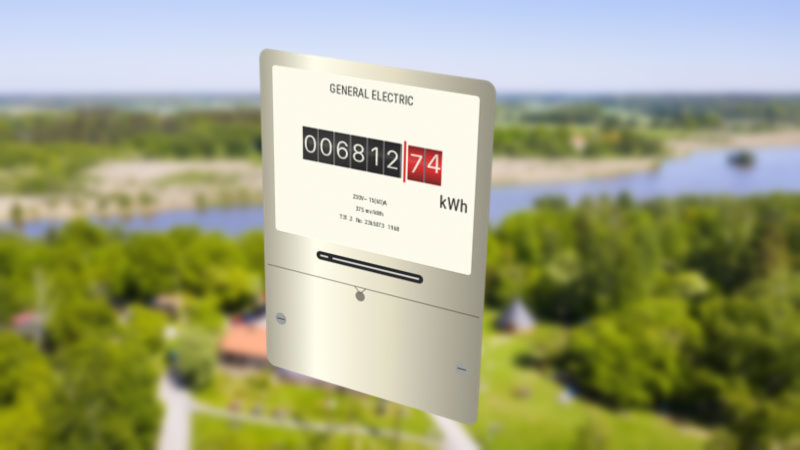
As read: 6812.74
